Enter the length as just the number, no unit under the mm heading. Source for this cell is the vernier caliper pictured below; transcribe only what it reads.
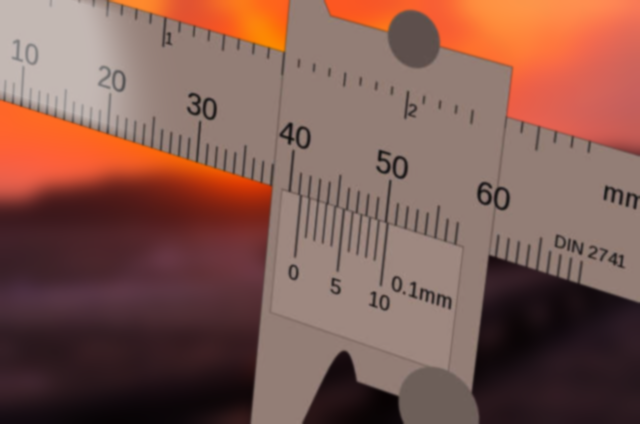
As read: 41.2
